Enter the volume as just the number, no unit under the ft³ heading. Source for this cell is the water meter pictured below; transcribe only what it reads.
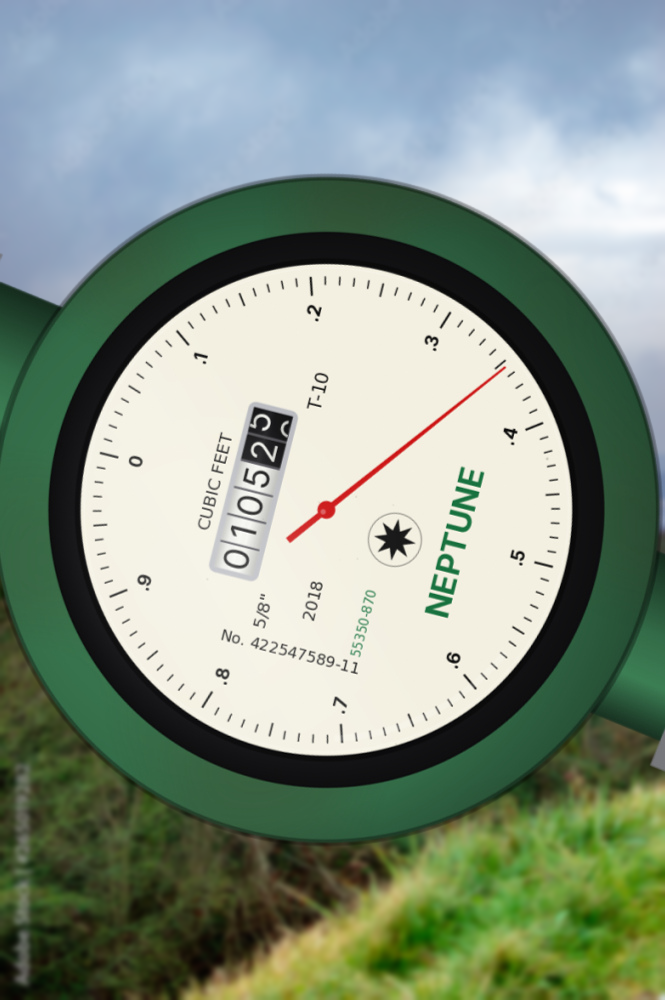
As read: 10525.35
